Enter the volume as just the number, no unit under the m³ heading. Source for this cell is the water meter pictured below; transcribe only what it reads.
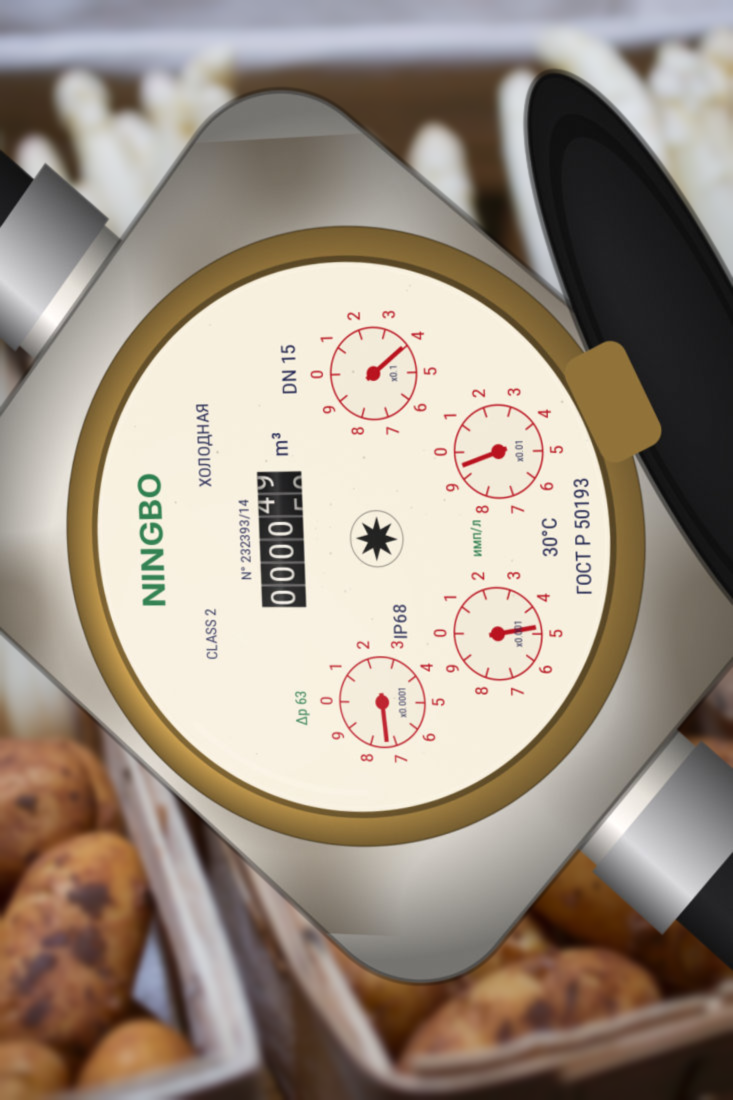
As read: 49.3947
